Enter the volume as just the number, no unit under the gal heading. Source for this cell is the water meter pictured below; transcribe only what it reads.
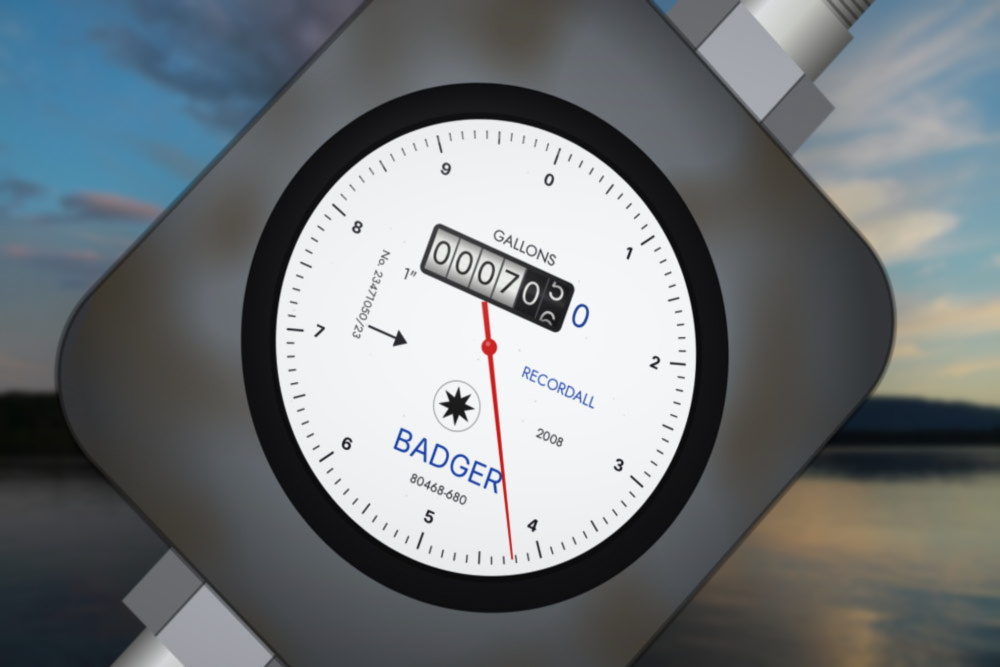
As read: 7054.2
